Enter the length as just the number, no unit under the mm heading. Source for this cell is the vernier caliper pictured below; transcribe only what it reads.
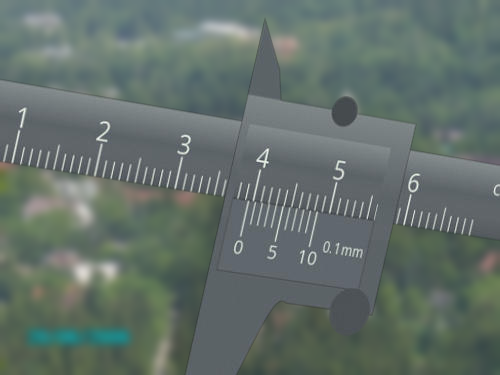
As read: 39.4
